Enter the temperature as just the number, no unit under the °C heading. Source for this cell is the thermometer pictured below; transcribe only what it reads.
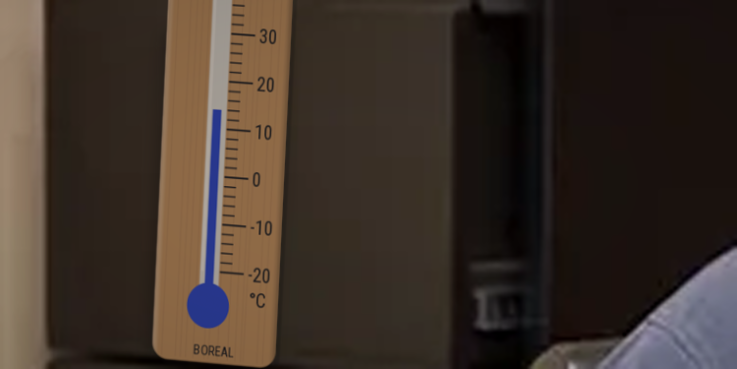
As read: 14
